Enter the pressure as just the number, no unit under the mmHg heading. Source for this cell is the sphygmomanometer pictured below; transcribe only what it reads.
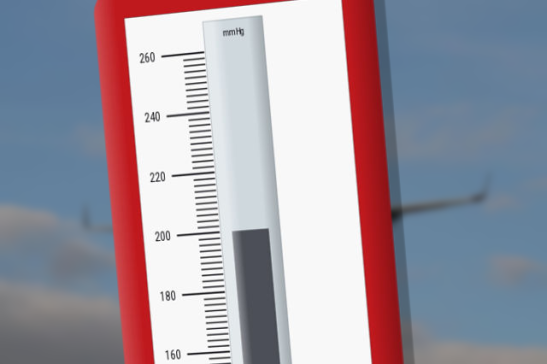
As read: 200
